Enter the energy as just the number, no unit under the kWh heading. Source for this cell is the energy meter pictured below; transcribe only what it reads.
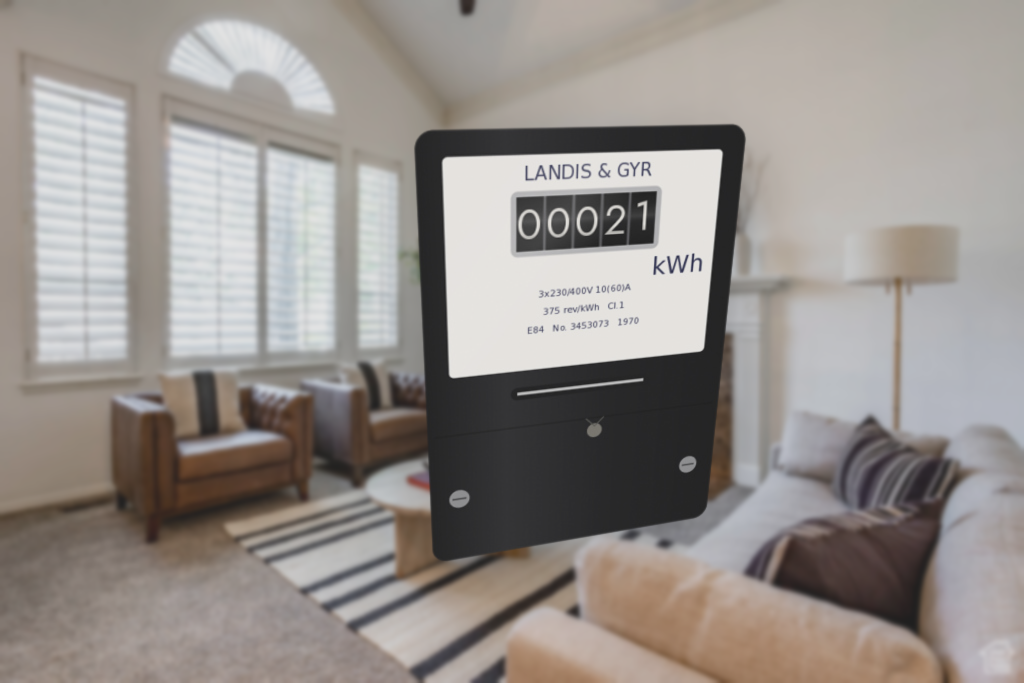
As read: 21
